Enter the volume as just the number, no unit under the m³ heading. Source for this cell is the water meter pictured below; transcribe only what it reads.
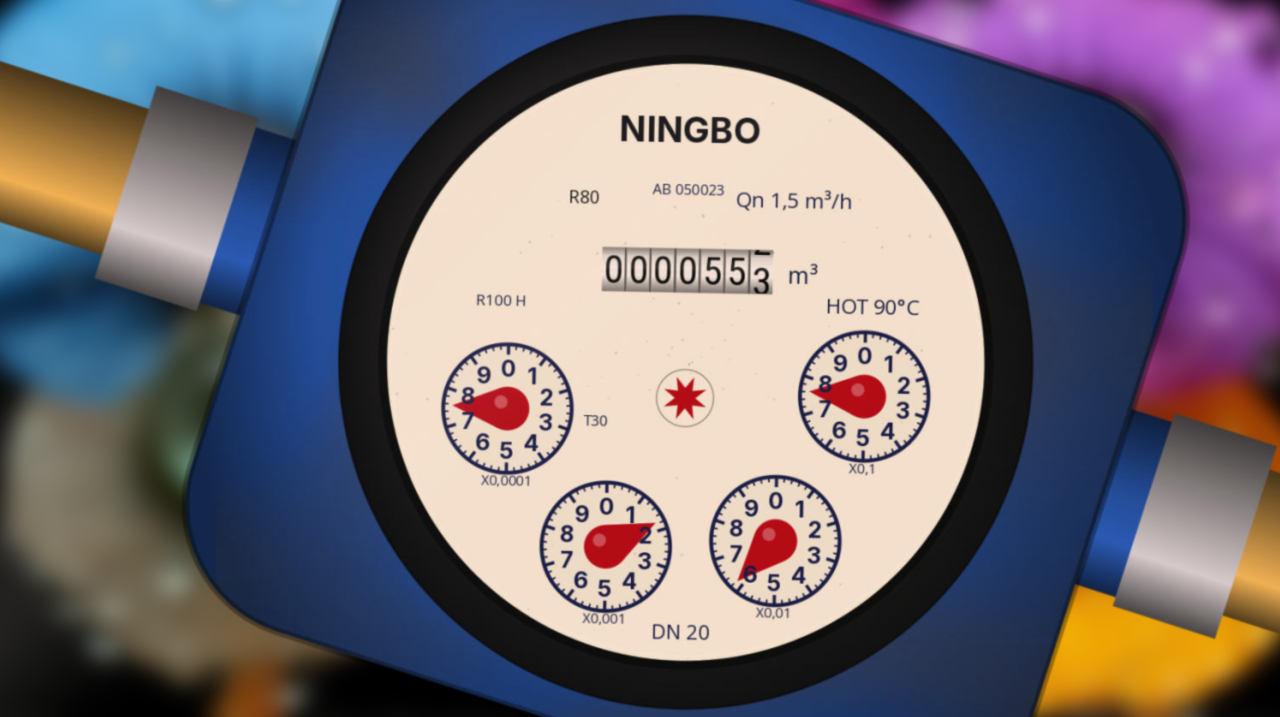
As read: 552.7617
